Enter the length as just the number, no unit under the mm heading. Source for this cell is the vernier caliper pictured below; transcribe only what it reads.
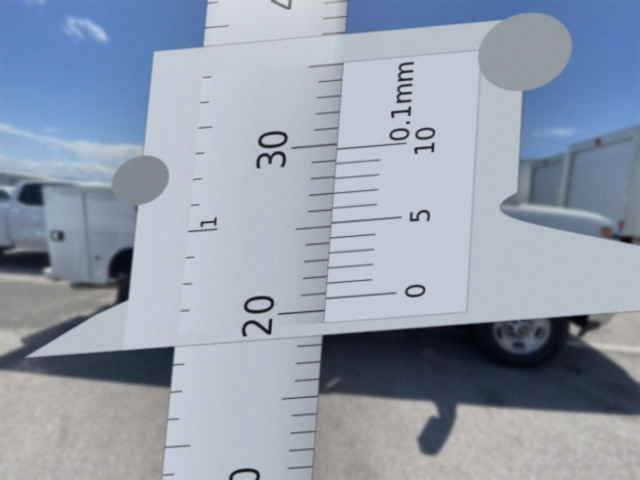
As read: 20.7
